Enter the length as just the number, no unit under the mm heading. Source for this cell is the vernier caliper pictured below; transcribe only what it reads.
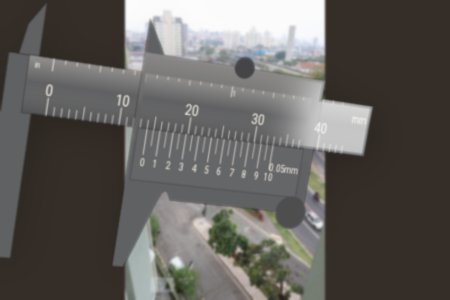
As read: 14.0
